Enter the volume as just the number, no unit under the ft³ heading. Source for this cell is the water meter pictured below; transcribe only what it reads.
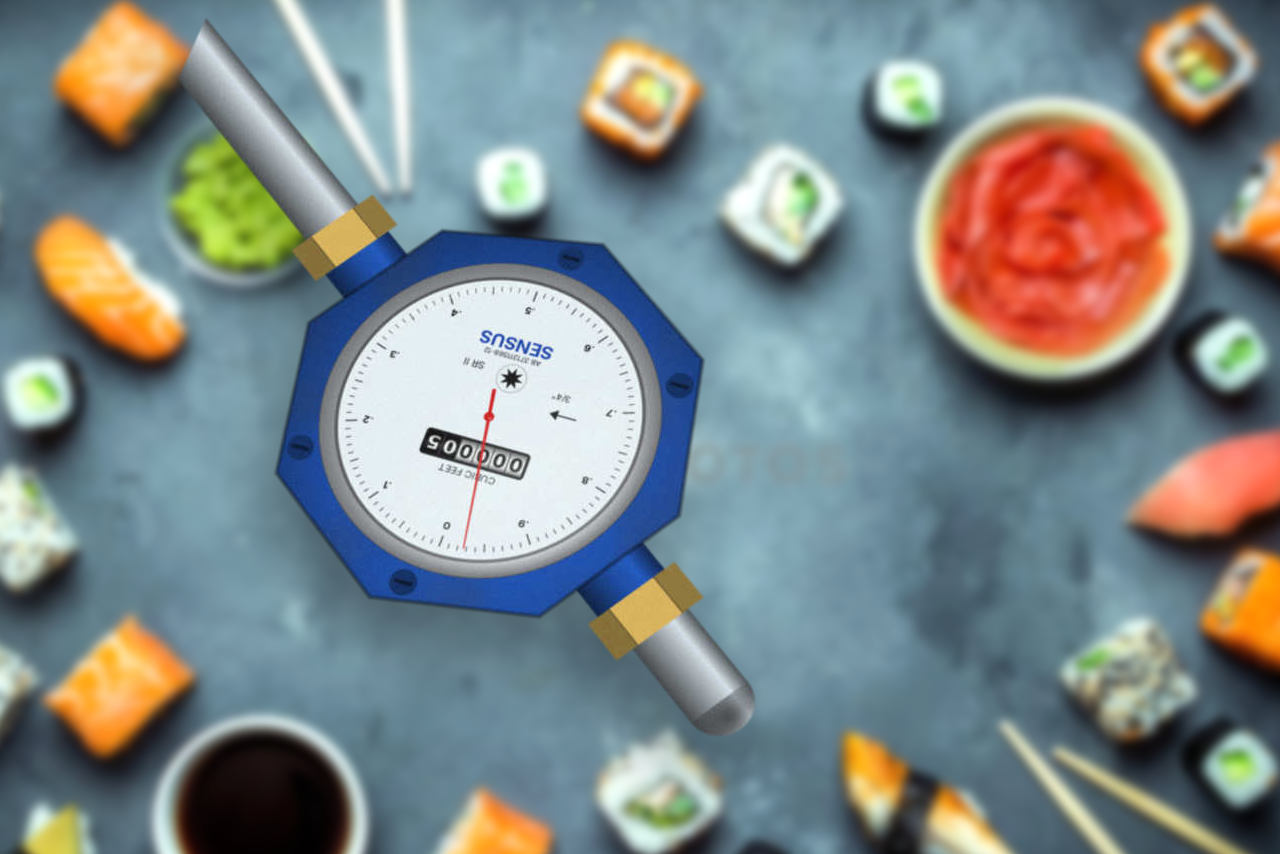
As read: 4.97
